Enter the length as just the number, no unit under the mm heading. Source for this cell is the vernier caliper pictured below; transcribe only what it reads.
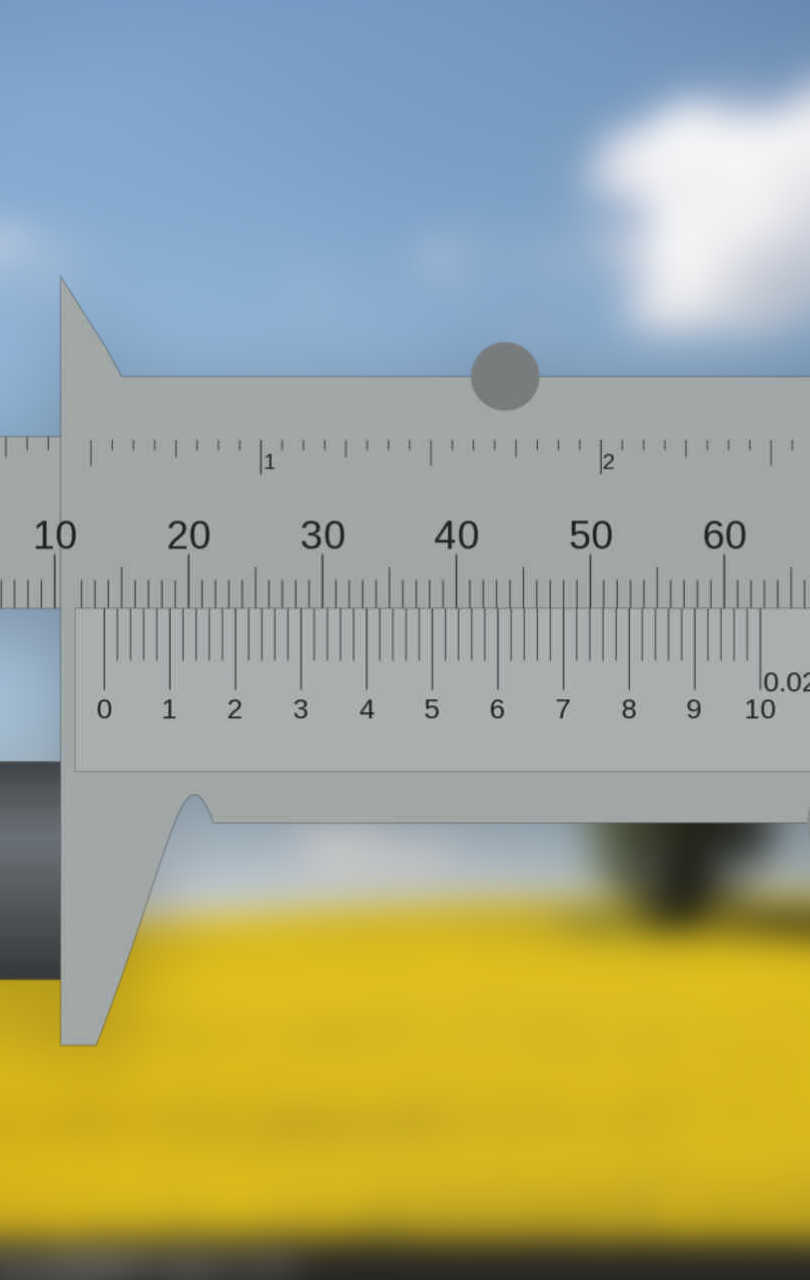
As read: 13.7
